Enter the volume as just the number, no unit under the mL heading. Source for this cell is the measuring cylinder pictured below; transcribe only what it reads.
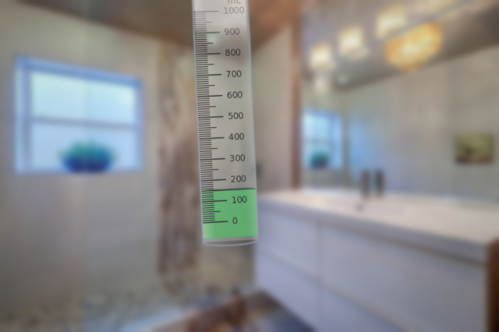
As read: 150
